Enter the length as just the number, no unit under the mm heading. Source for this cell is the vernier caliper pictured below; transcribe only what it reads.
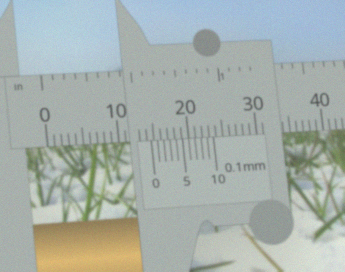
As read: 14.6
